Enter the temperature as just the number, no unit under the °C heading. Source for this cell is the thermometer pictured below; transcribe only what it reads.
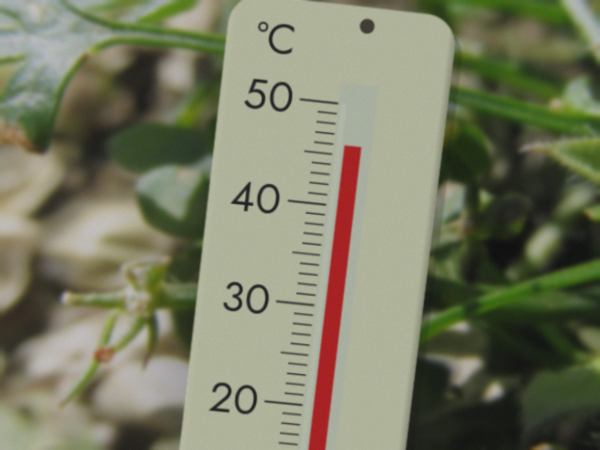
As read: 46
